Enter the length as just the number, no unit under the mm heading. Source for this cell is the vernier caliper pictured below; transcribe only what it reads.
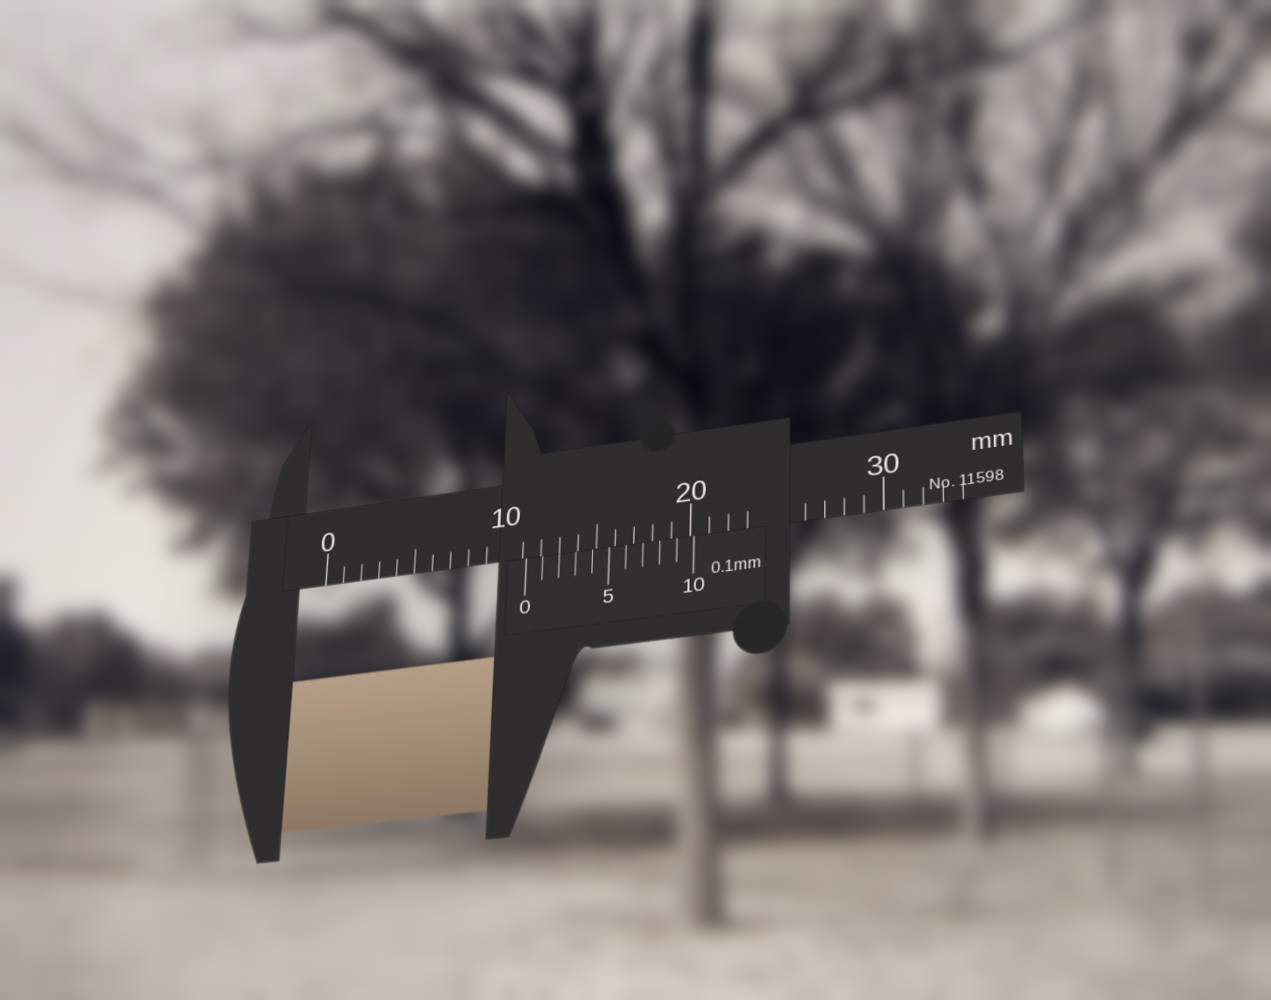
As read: 11.2
